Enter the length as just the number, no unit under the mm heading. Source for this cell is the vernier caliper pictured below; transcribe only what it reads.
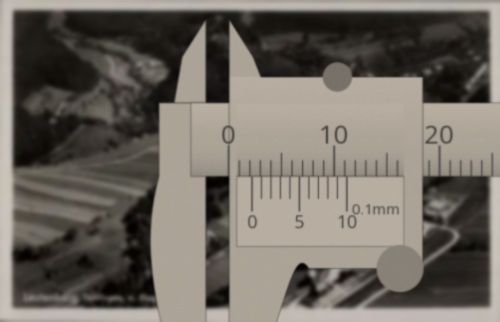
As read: 2.2
